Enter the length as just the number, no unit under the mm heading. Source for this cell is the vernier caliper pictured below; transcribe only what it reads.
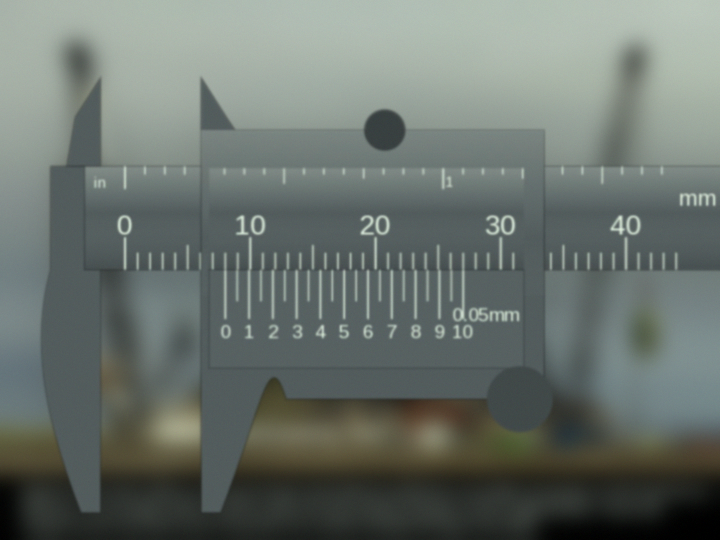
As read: 8.0
